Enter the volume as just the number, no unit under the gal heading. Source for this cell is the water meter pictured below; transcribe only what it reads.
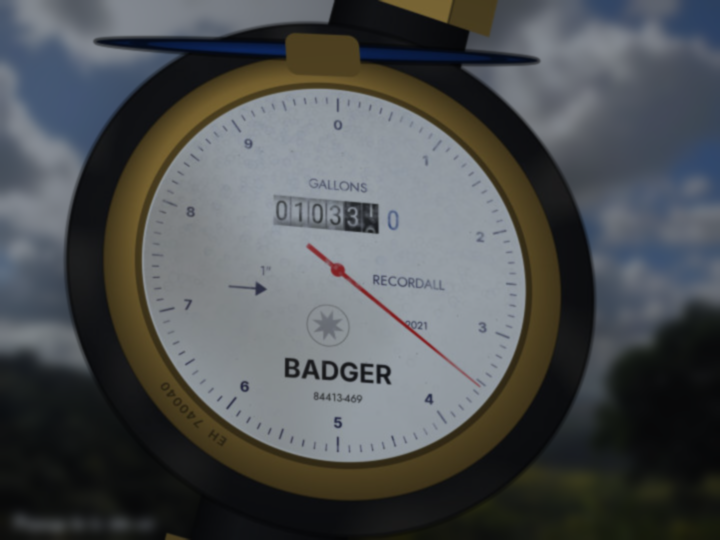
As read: 103313.5
